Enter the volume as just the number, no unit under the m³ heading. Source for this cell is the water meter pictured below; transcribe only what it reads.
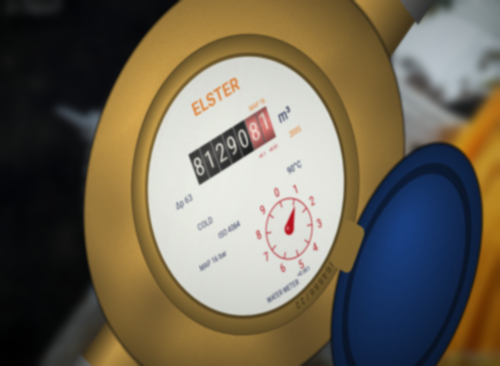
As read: 81290.811
